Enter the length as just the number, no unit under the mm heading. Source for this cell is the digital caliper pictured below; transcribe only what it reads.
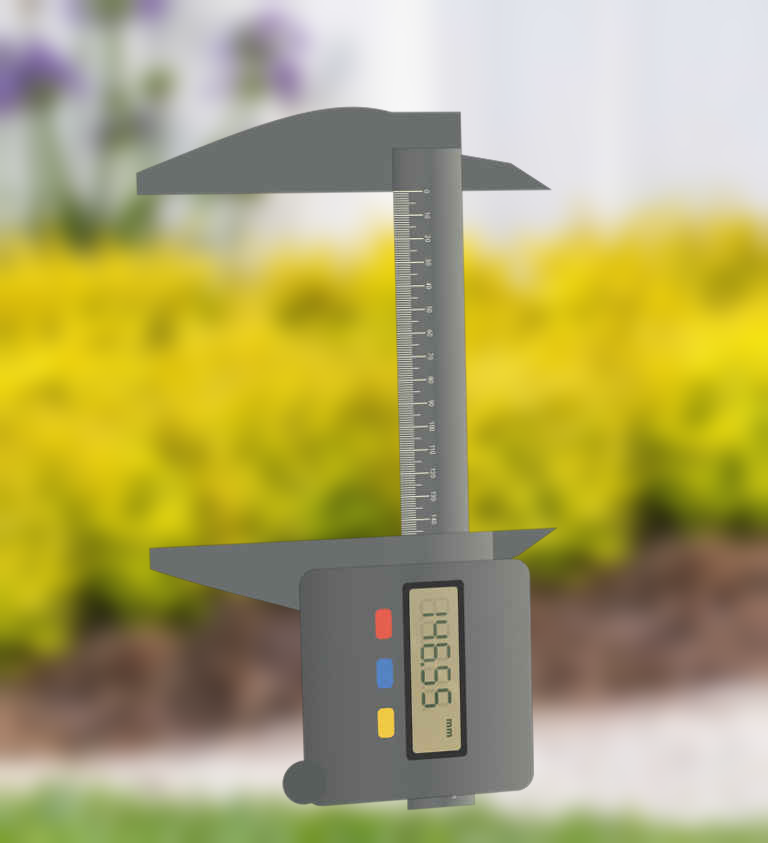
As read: 146.55
